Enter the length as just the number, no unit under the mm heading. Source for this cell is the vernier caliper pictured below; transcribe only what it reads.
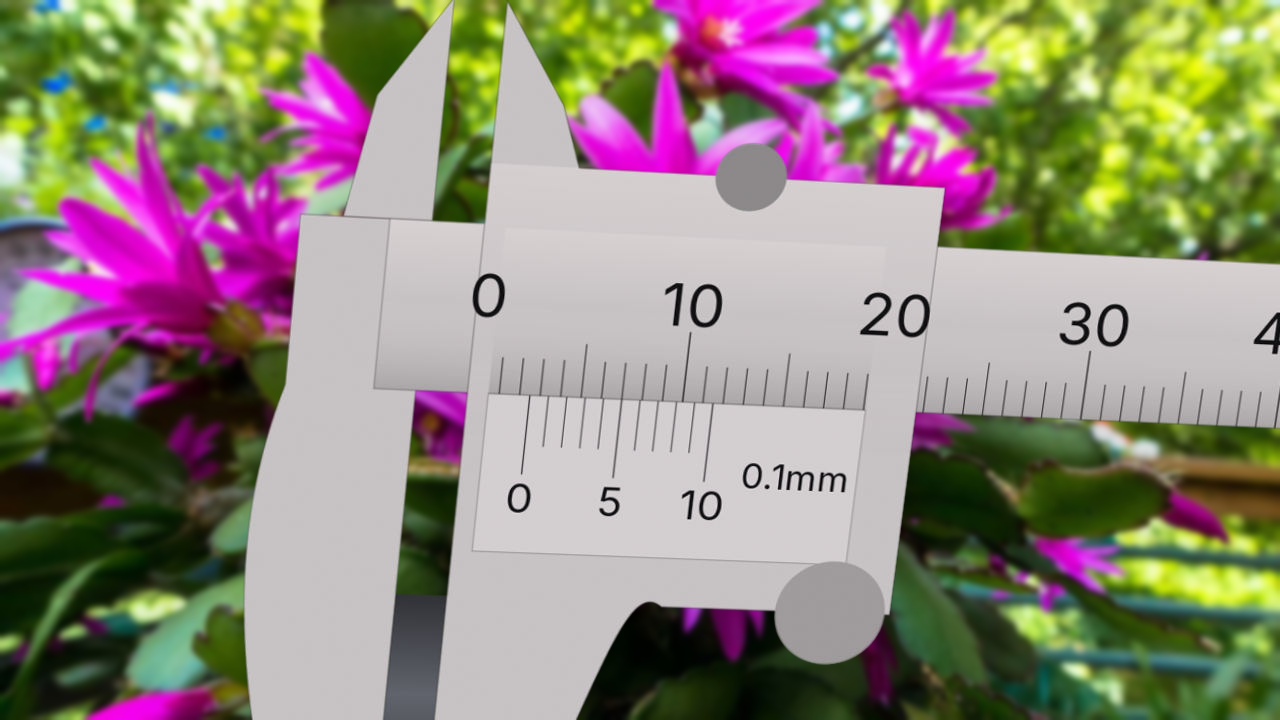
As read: 2.5
